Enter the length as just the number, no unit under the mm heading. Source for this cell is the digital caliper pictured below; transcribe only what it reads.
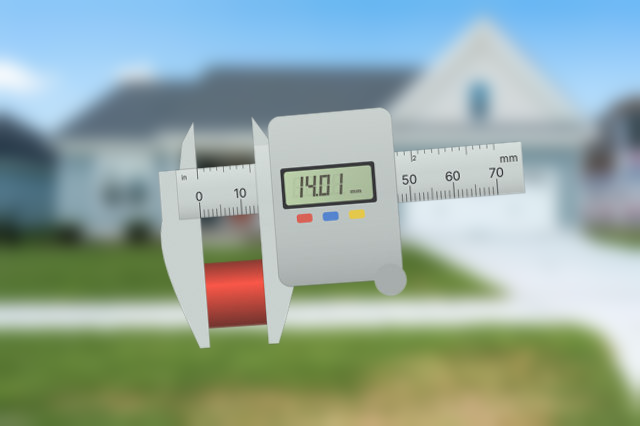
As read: 14.01
